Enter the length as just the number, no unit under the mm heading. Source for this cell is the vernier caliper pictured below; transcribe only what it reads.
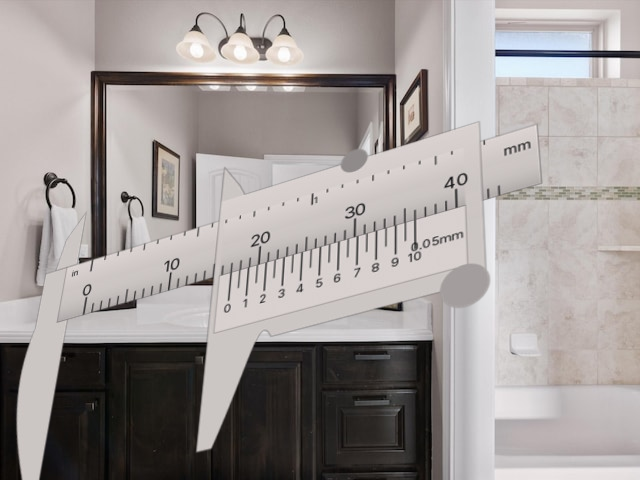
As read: 17.0
